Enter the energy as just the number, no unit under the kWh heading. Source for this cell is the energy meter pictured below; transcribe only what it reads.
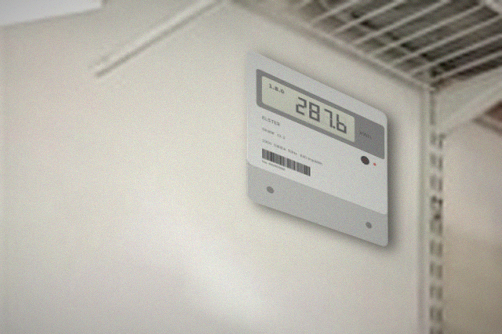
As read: 287.6
